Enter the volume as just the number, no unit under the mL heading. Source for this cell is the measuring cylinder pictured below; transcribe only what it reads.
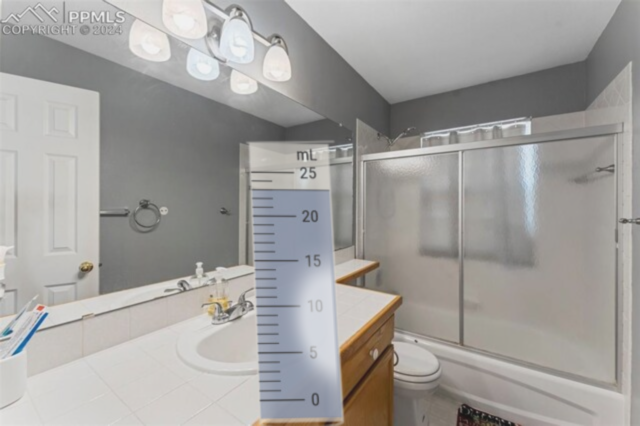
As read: 23
